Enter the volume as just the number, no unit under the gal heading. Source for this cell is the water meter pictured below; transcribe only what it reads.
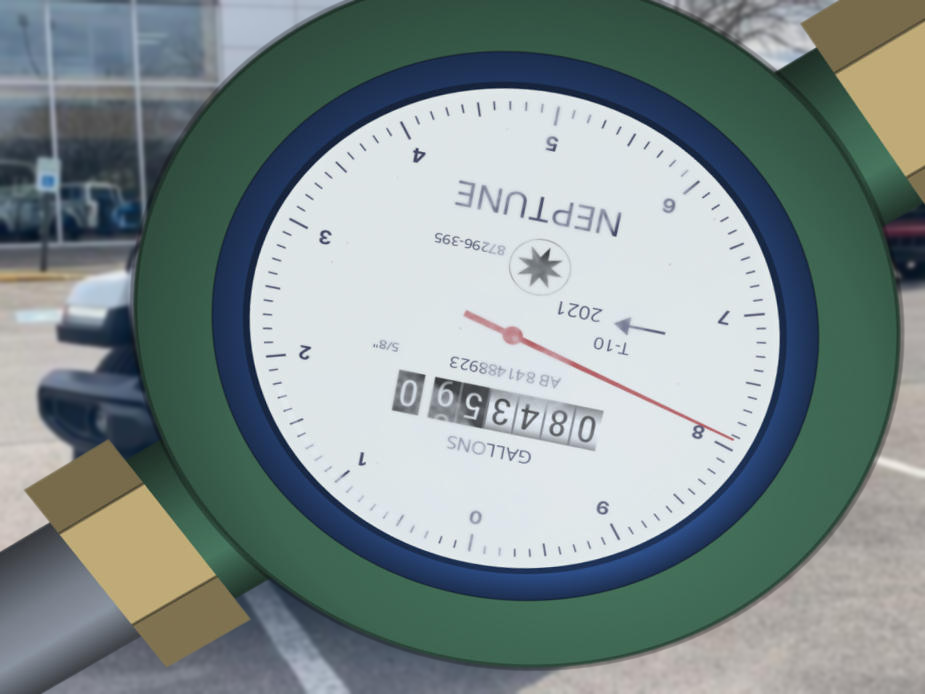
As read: 843587.9
